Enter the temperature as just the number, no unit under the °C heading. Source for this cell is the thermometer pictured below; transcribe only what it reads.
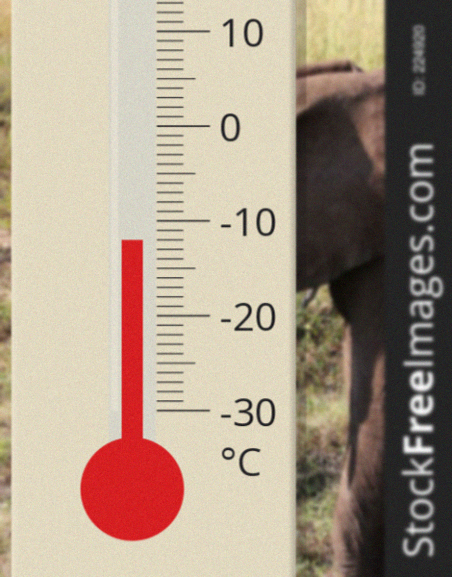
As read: -12
